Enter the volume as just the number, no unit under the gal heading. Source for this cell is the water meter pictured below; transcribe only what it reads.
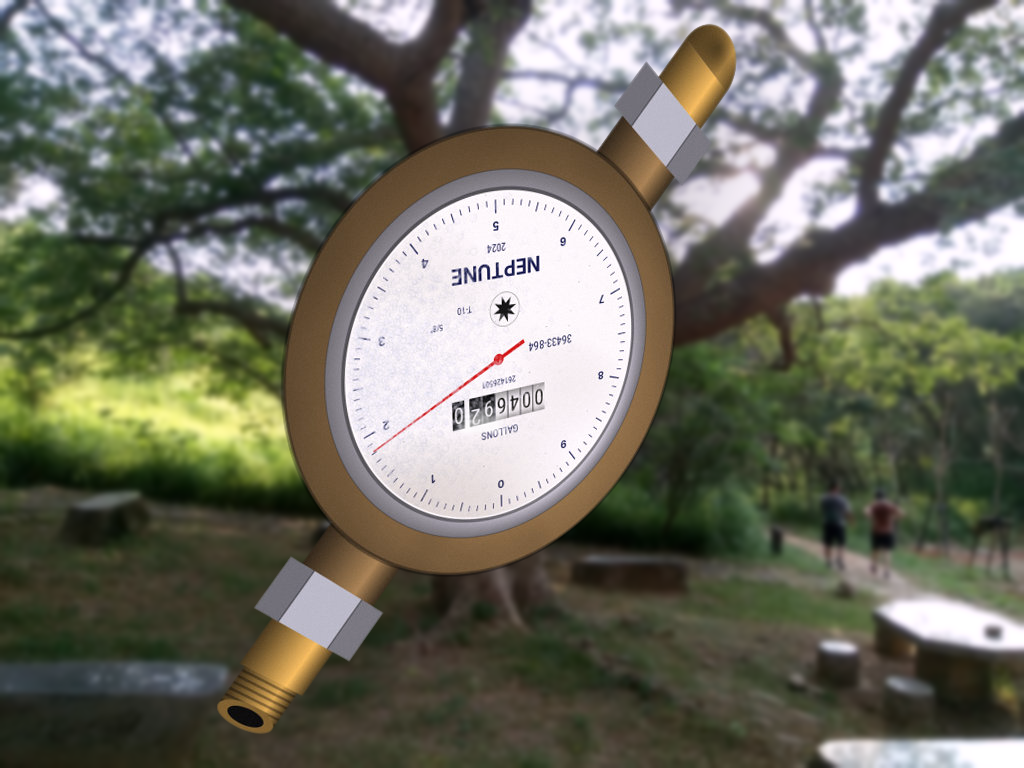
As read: 46921.8
